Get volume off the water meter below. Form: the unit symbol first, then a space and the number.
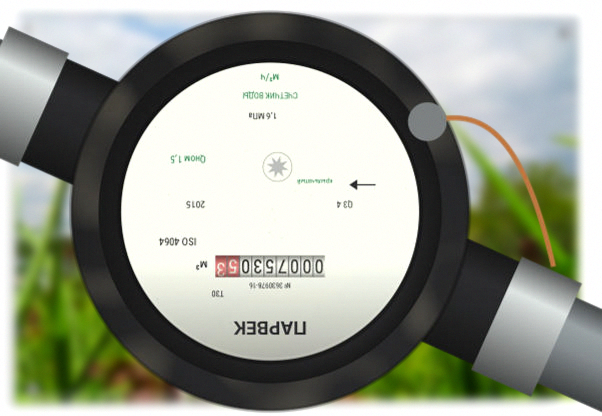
m³ 7530.53
